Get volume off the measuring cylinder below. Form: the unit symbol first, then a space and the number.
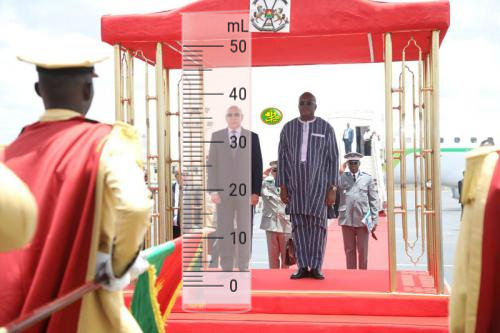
mL 3
